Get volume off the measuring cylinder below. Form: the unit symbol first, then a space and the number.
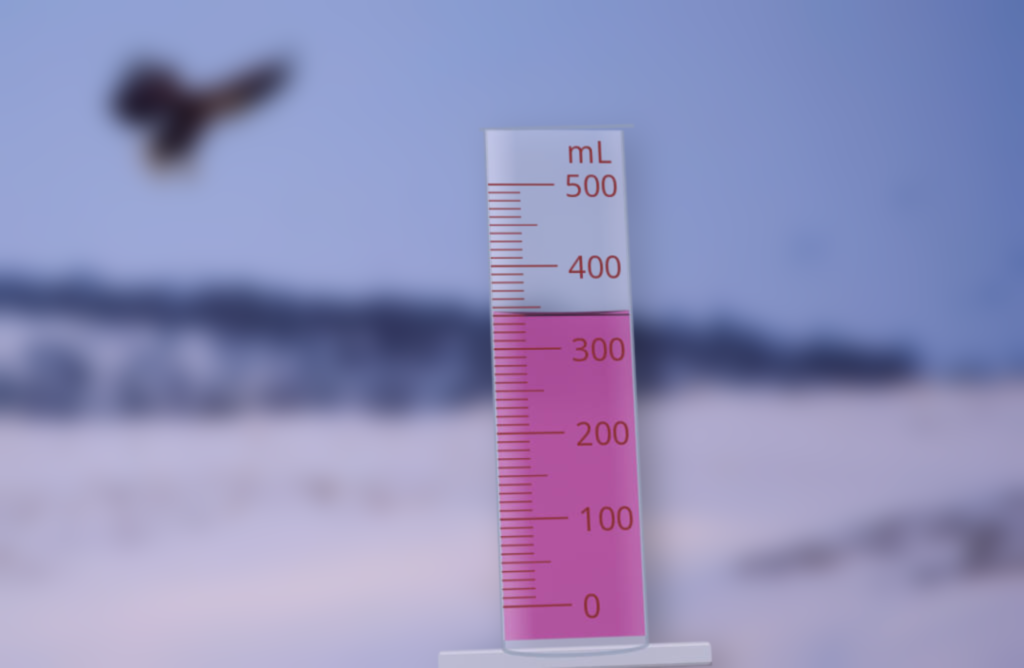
mL 340
